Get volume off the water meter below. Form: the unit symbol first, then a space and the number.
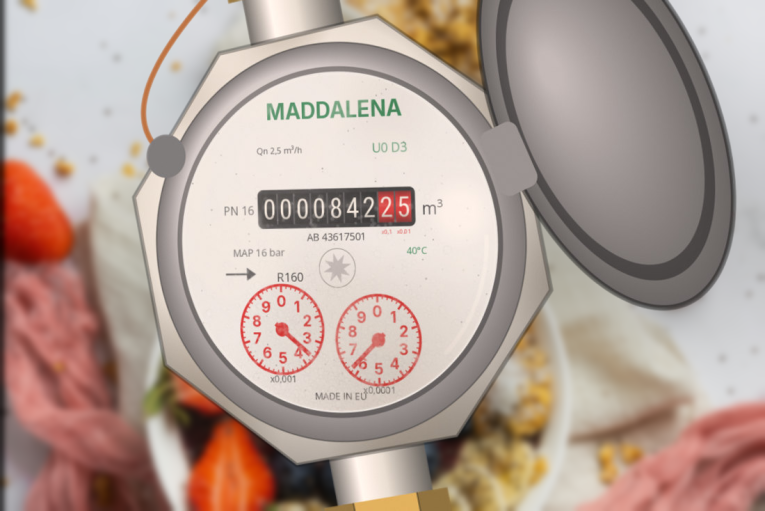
m³ 842.2536
